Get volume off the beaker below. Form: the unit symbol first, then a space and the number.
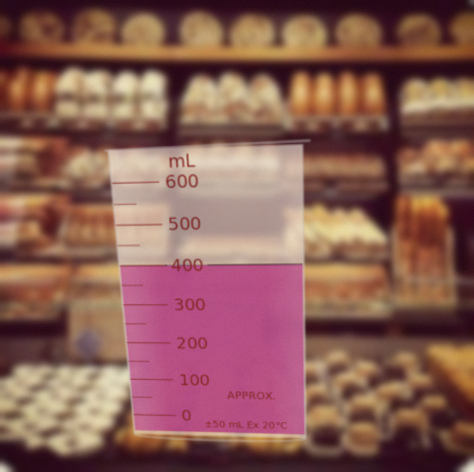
mL 400
